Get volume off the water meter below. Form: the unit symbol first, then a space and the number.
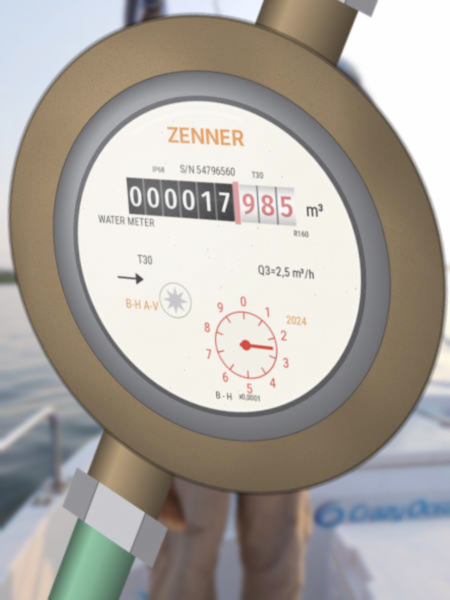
m³ 17.9852
